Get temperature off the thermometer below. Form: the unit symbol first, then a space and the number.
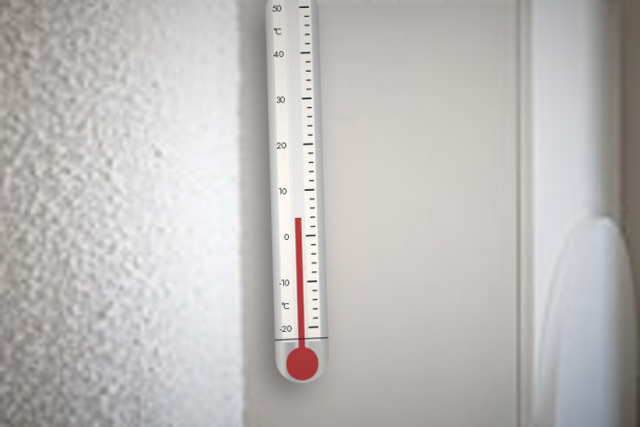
°C 4
